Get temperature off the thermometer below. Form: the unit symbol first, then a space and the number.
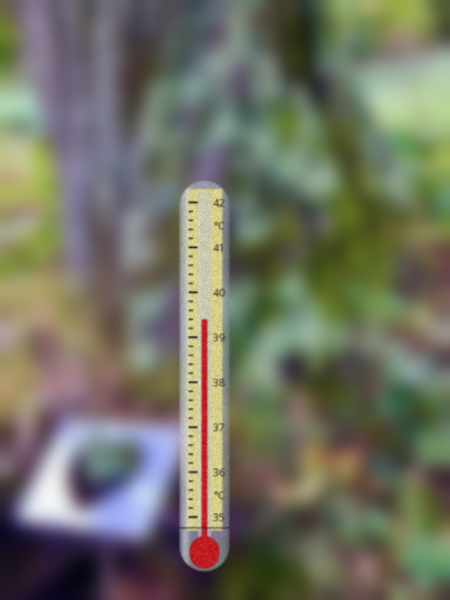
°C 39.4
